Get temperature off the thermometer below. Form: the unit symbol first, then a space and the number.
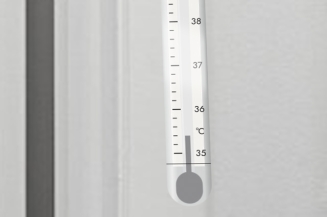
°C 35.4
